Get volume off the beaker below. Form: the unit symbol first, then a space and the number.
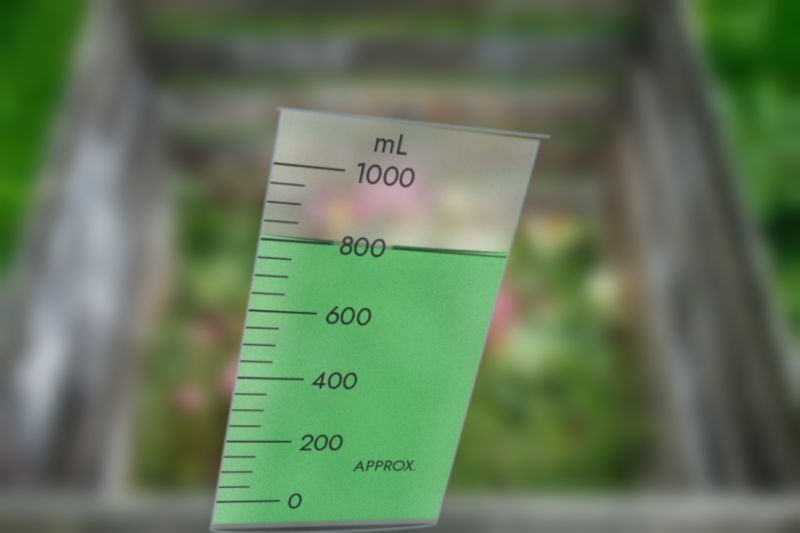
mL 800
